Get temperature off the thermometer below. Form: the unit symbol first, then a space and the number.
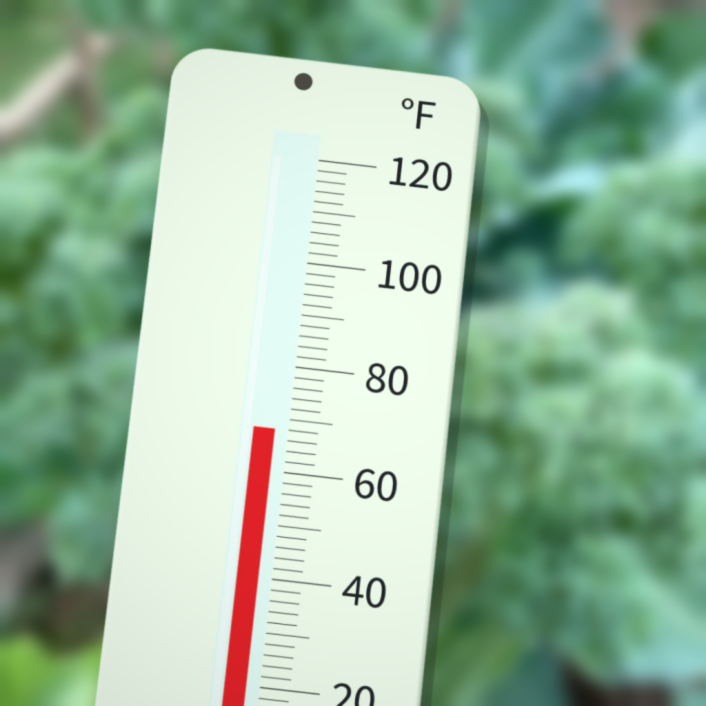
°F 68
